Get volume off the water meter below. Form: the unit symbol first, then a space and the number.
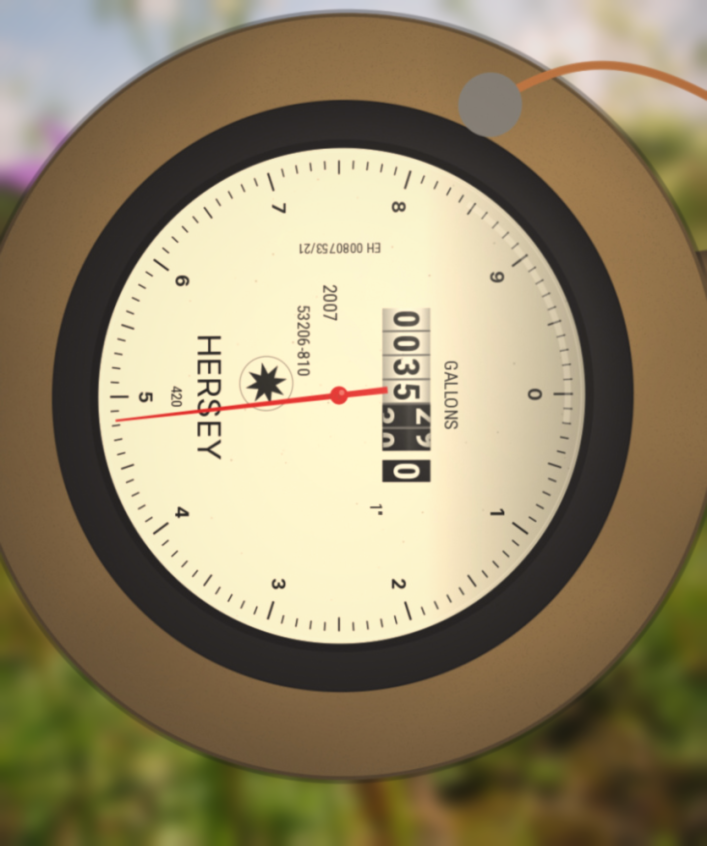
gal 35294.8
